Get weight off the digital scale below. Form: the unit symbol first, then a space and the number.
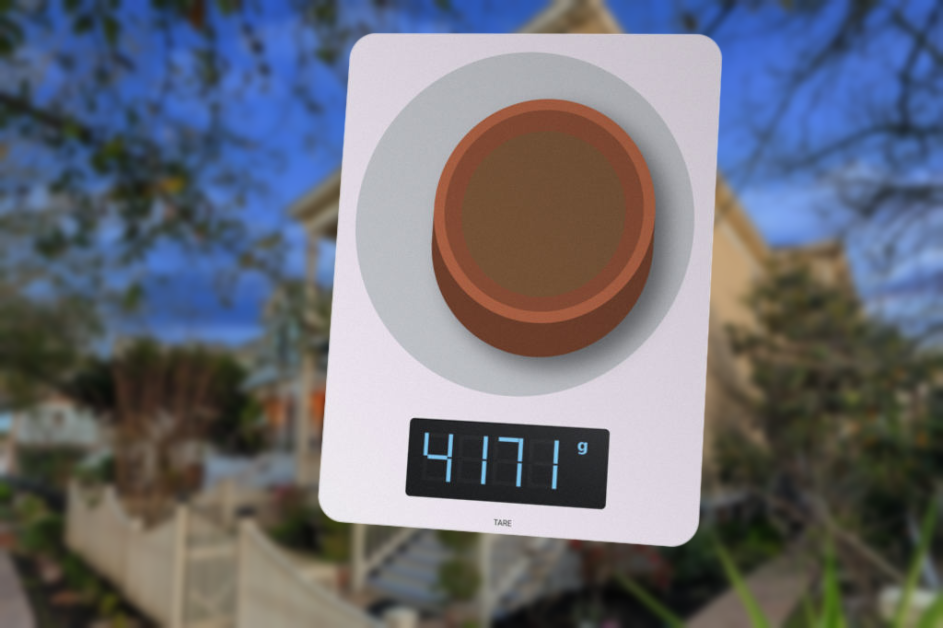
g 4171
